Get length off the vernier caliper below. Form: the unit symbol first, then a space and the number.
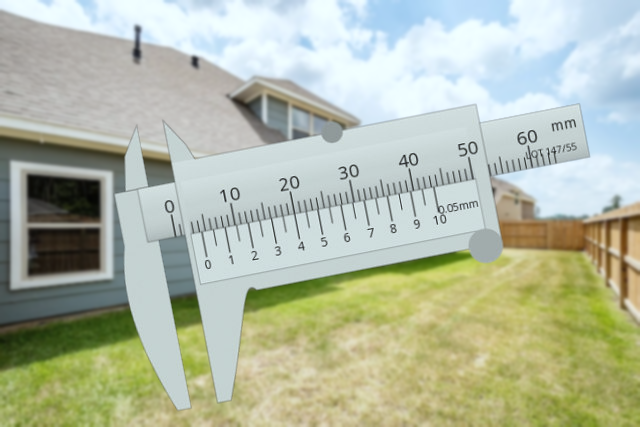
mm 4.4
